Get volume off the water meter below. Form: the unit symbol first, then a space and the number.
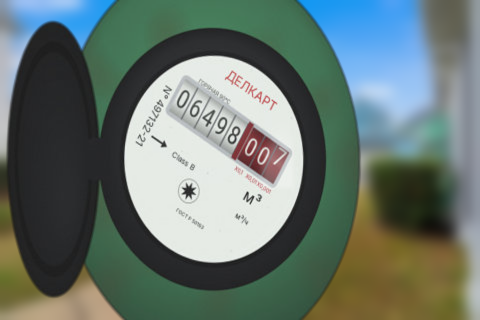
m³ 6498.007
